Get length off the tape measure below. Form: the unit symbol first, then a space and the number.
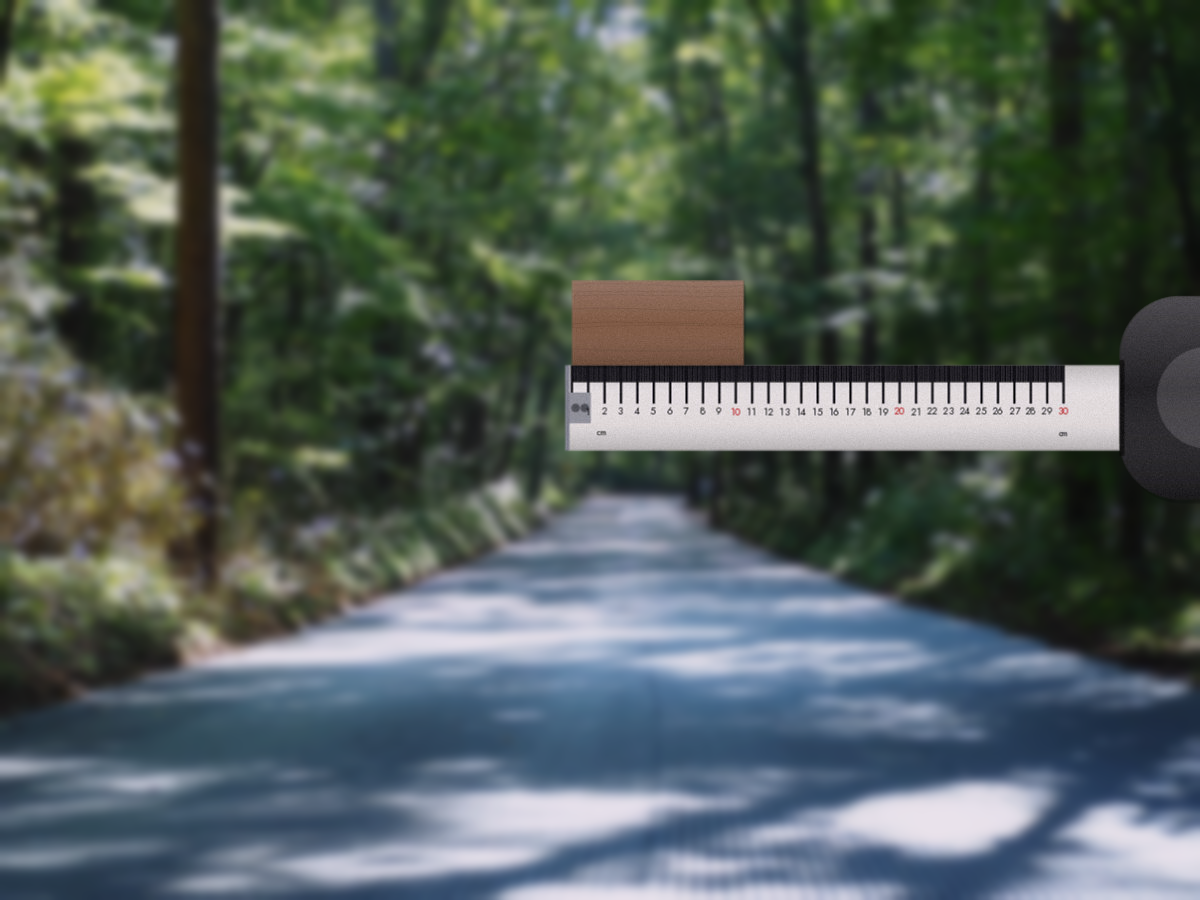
cm 10.5
